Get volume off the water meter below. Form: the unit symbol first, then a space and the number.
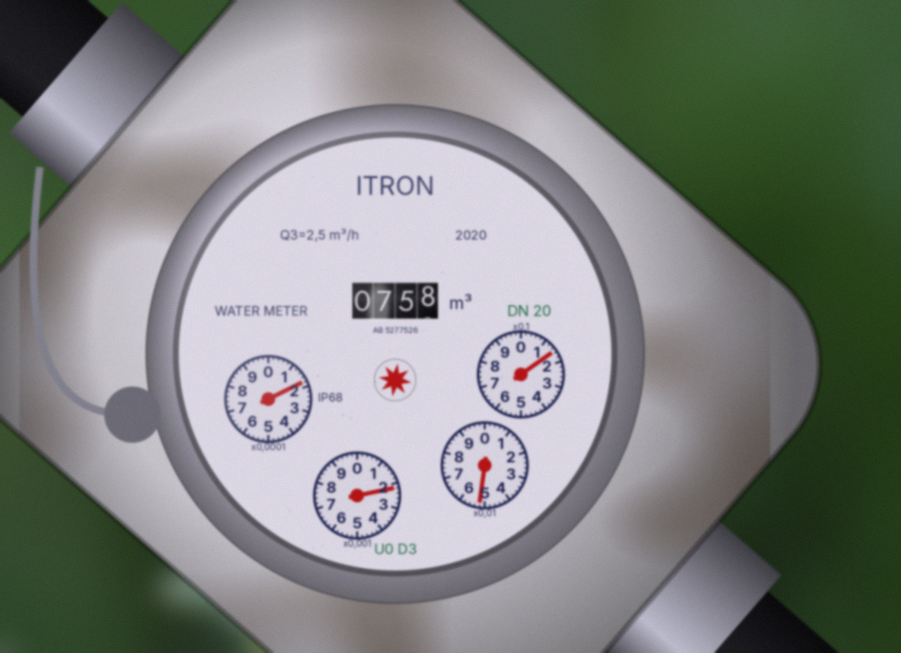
m³ 758.1521
